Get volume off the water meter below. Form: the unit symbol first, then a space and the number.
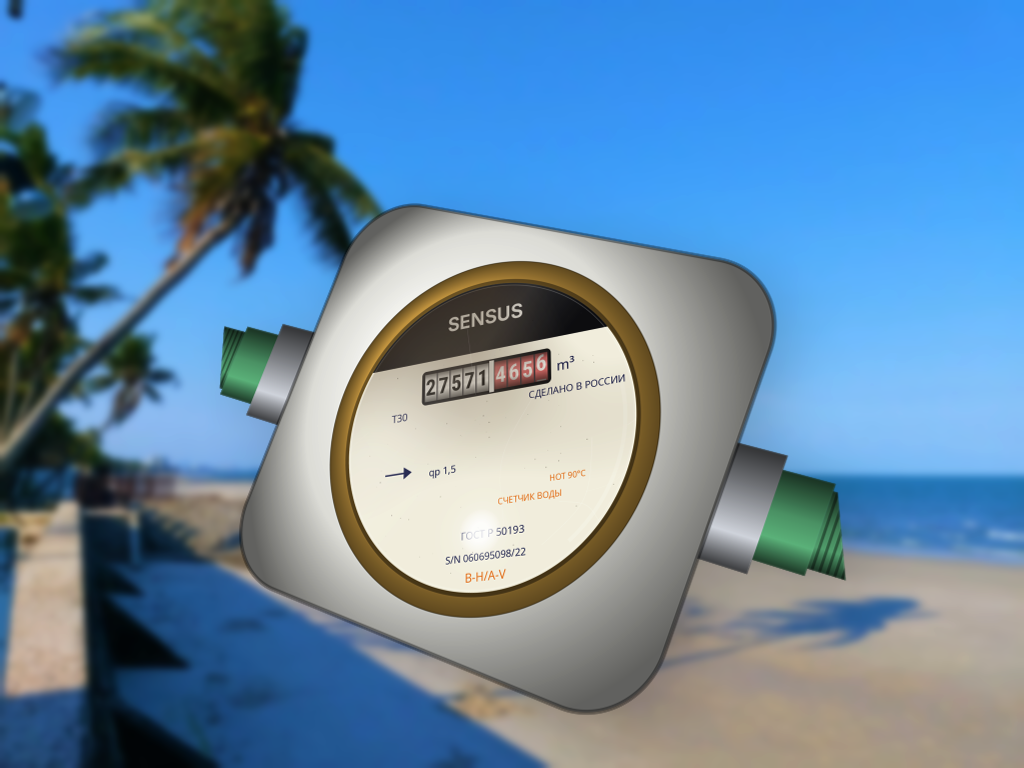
m³ 27571.4656
